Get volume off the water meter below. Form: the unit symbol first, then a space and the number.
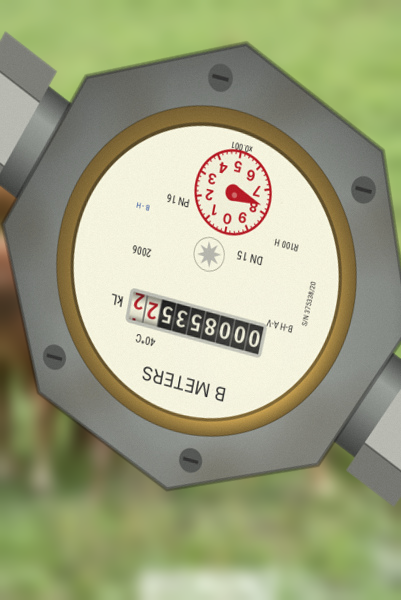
kL 8535.217
